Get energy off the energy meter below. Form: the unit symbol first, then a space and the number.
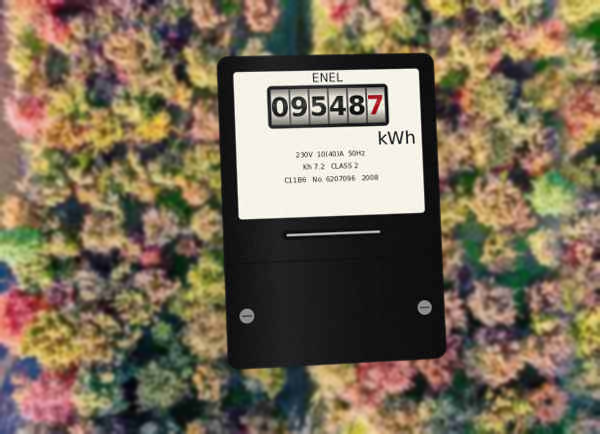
kWh 9548.7
